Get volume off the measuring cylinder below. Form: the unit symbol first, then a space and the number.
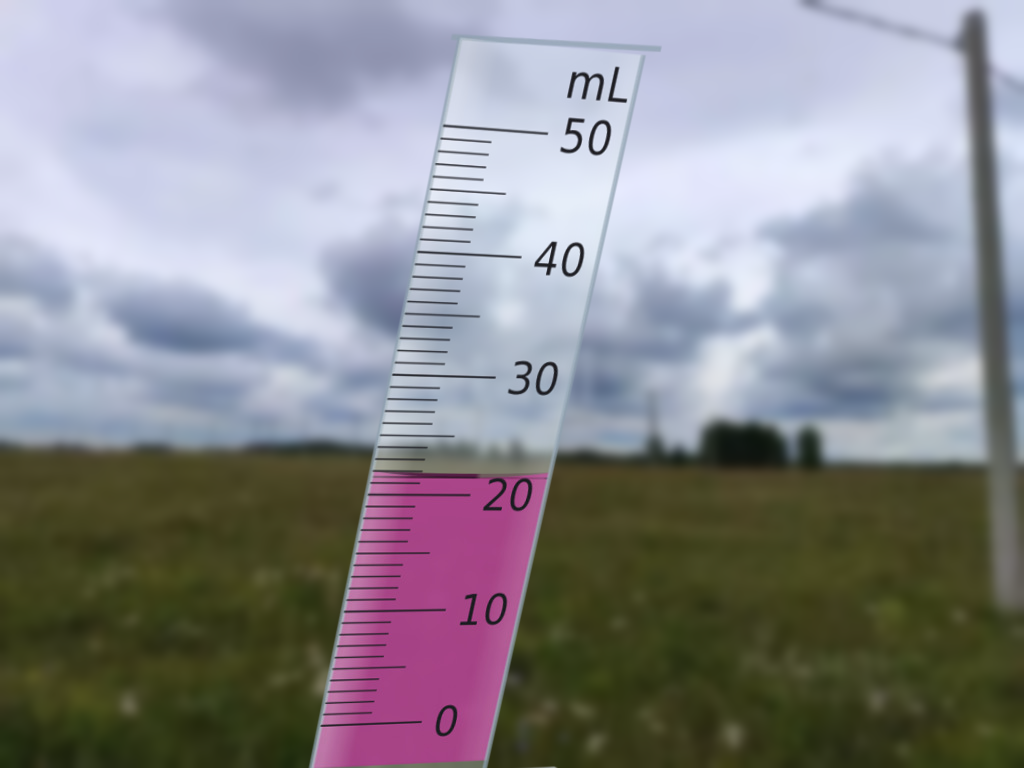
mL 21.5
